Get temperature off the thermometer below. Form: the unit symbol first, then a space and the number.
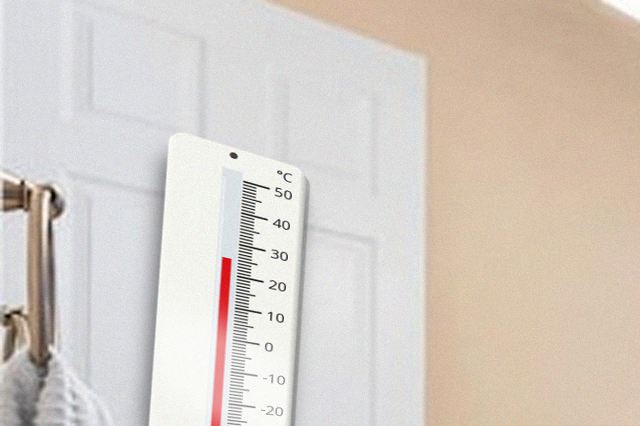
°C 25
